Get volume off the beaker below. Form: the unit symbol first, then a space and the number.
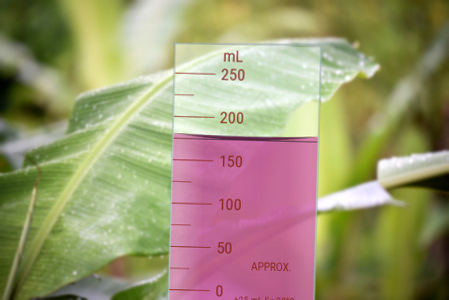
mL 175
